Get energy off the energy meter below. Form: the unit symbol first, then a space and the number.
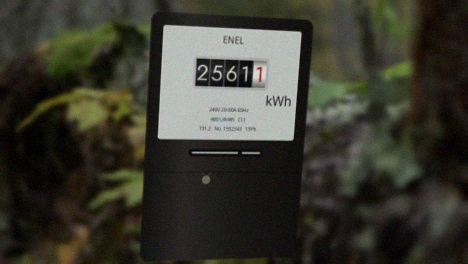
kWh 2561.1
